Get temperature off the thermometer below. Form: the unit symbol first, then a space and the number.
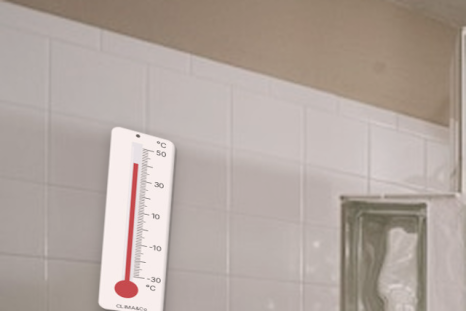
°C 40
